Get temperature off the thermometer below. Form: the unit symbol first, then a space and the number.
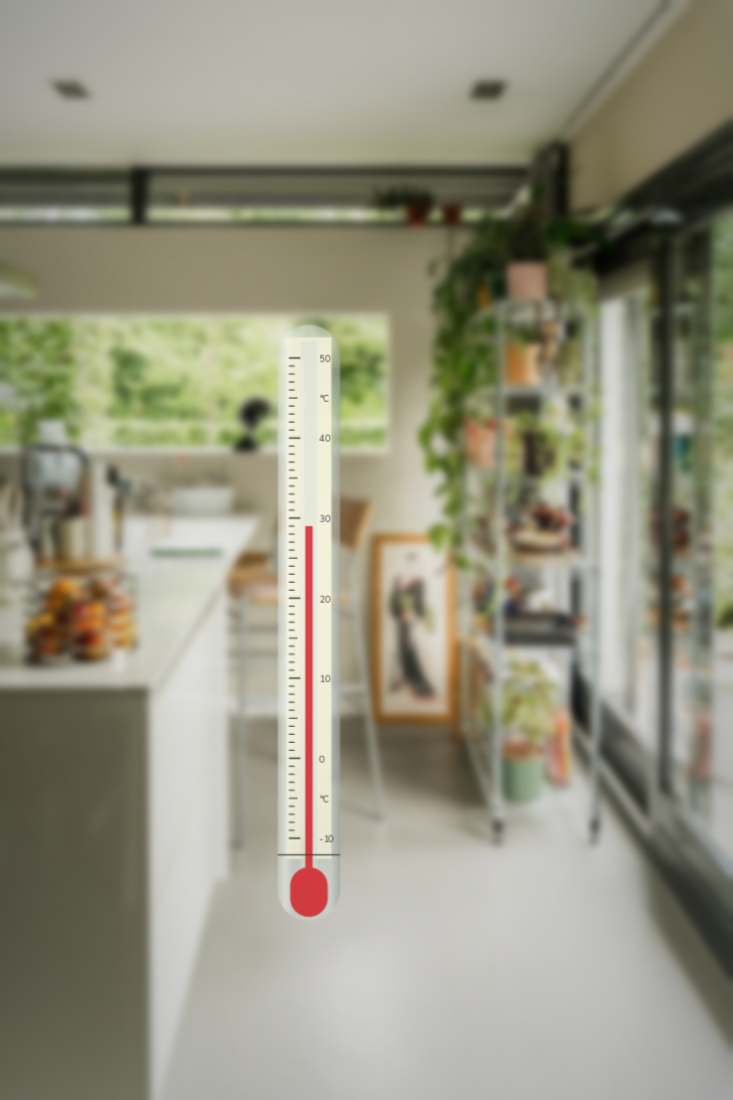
°C 29
